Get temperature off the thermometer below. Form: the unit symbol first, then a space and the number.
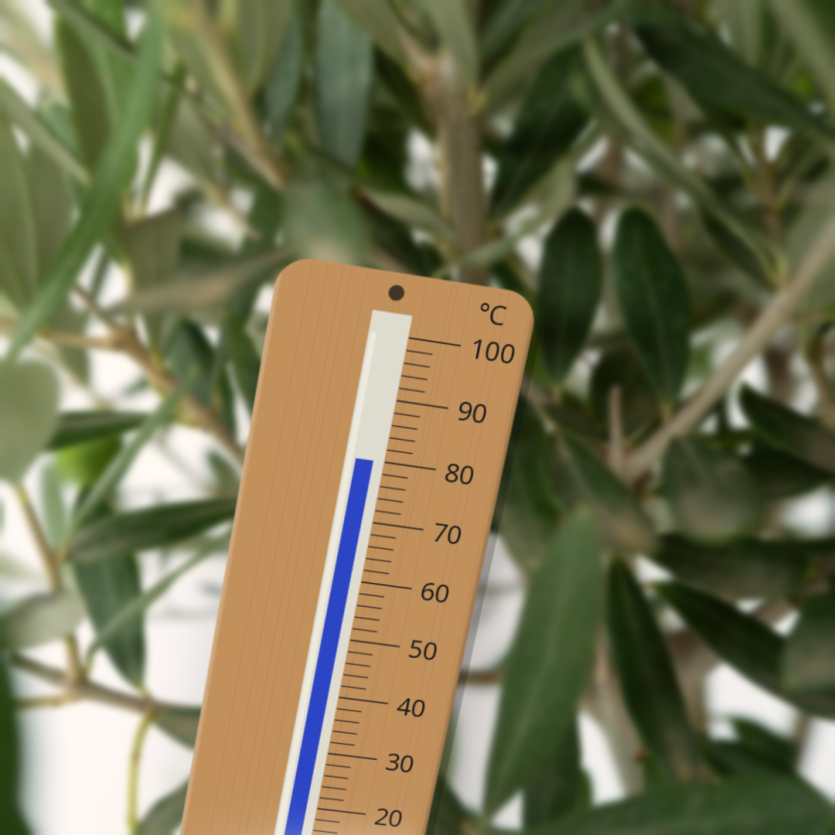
°C 80
